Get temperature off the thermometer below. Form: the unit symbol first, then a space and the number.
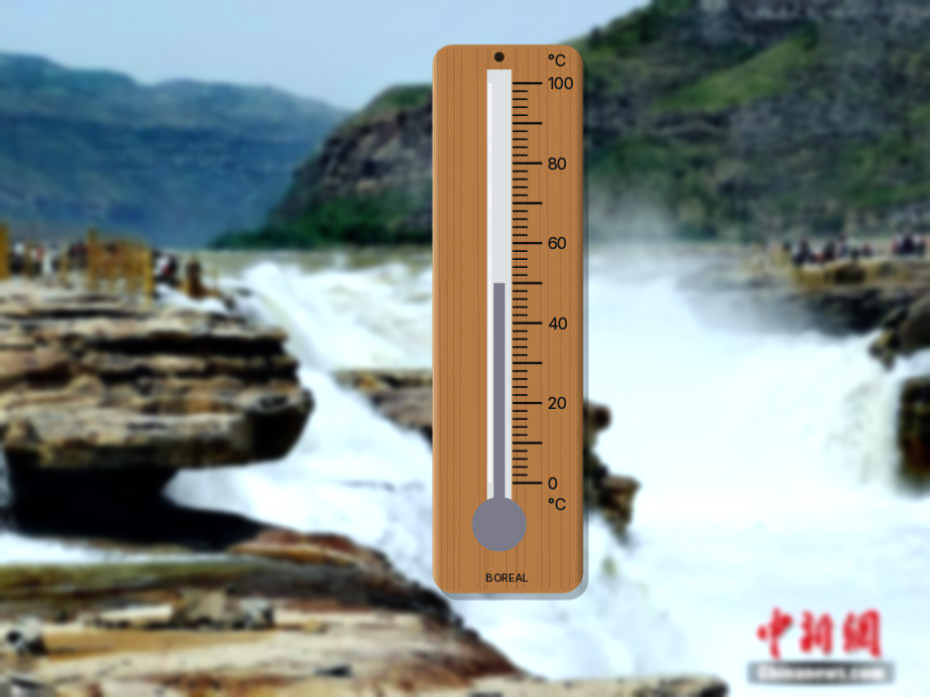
°C 50
